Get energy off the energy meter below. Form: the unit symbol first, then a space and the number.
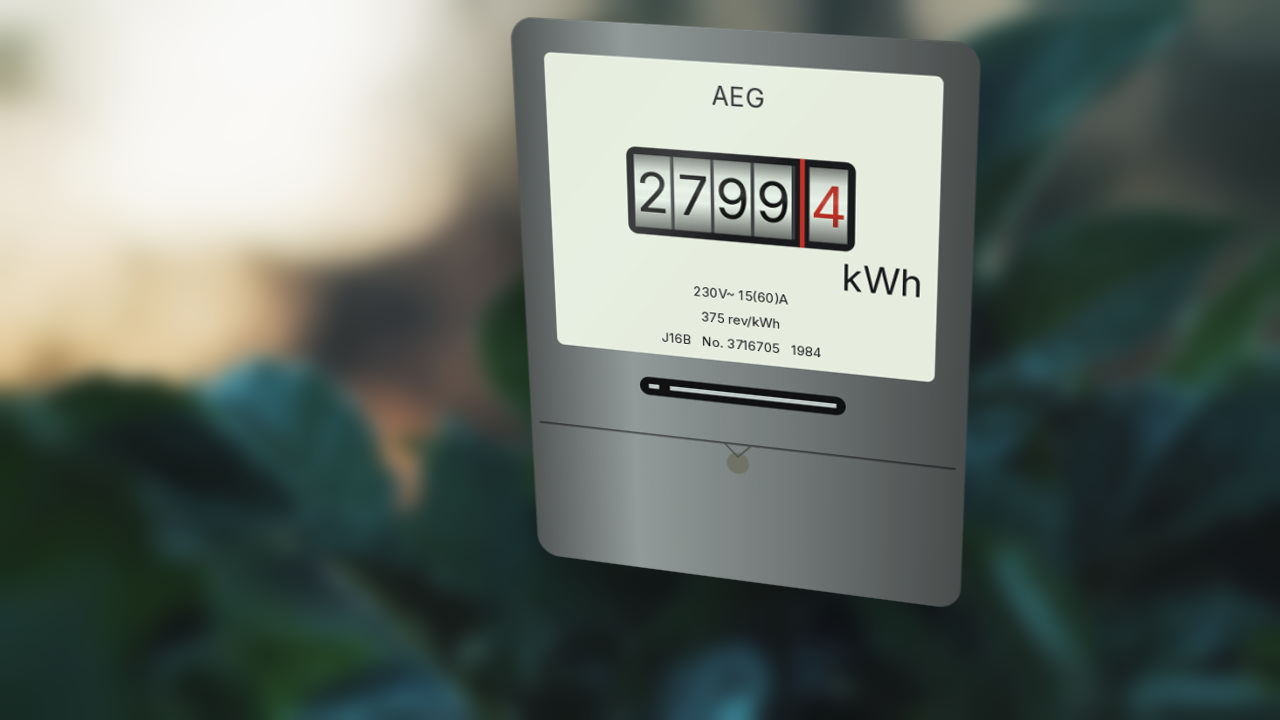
kWh 2799.4
